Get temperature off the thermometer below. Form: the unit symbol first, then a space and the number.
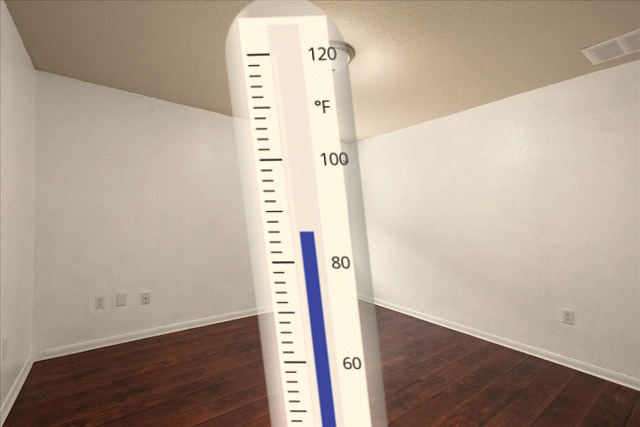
°F 86
